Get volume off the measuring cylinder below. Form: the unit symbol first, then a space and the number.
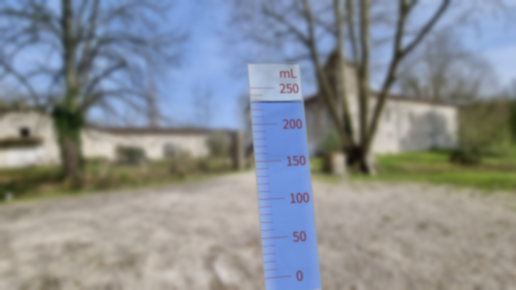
mL 230
